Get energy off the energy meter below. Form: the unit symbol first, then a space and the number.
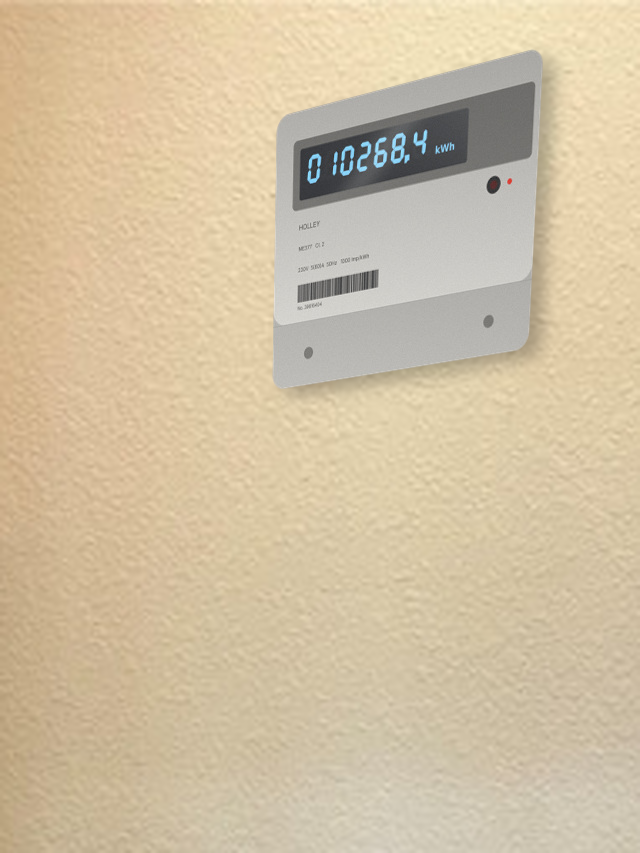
kWh 10268.4
